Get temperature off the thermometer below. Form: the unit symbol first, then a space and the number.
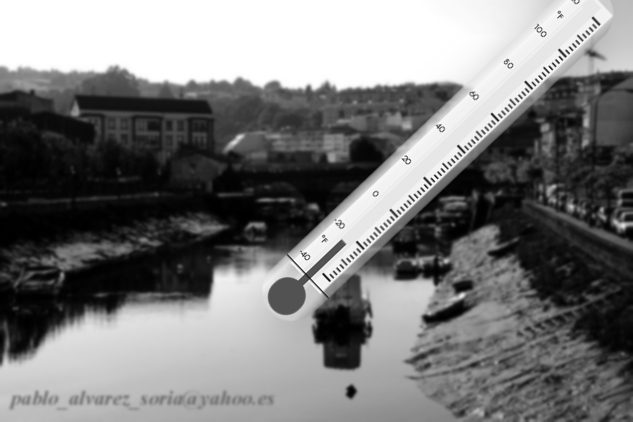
°F -24
